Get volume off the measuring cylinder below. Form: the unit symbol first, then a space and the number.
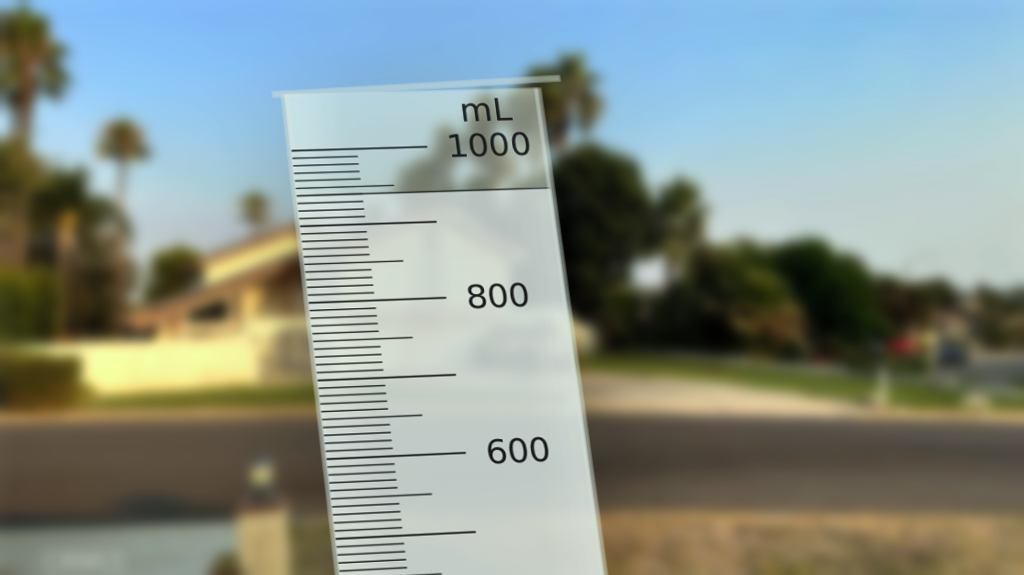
mL 940
